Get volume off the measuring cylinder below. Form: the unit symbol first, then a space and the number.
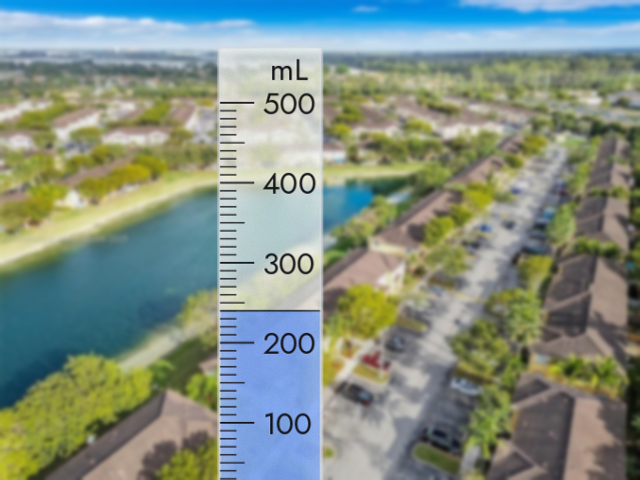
mL 240
